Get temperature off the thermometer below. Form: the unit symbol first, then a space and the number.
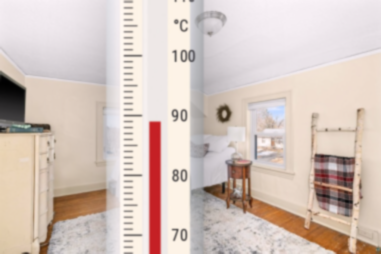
°C 89
